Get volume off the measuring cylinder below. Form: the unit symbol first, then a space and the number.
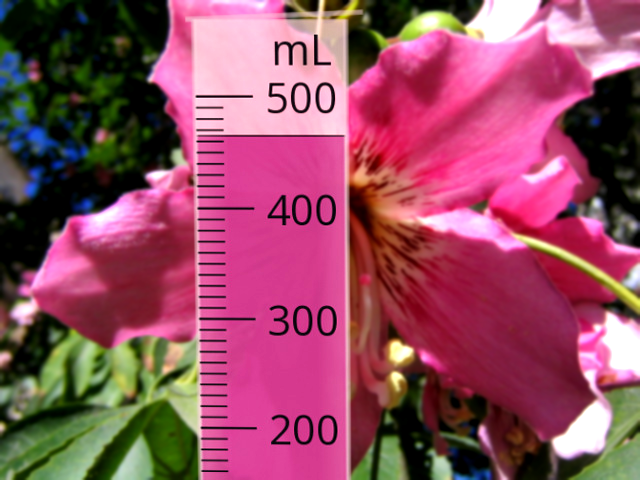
mL 465
